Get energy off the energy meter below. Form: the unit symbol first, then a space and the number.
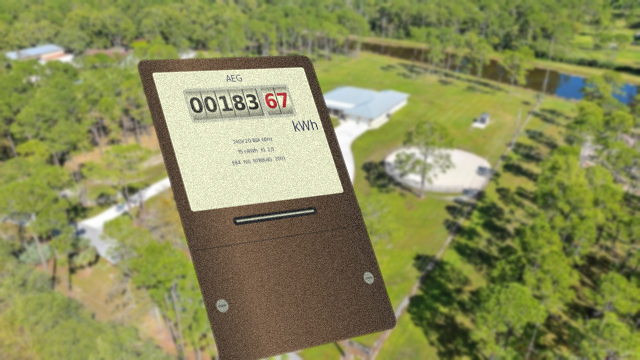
kWh 183.67
